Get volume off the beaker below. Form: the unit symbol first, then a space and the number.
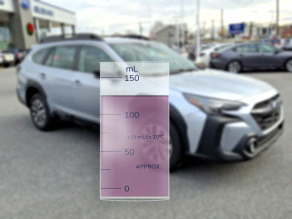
mL 125
